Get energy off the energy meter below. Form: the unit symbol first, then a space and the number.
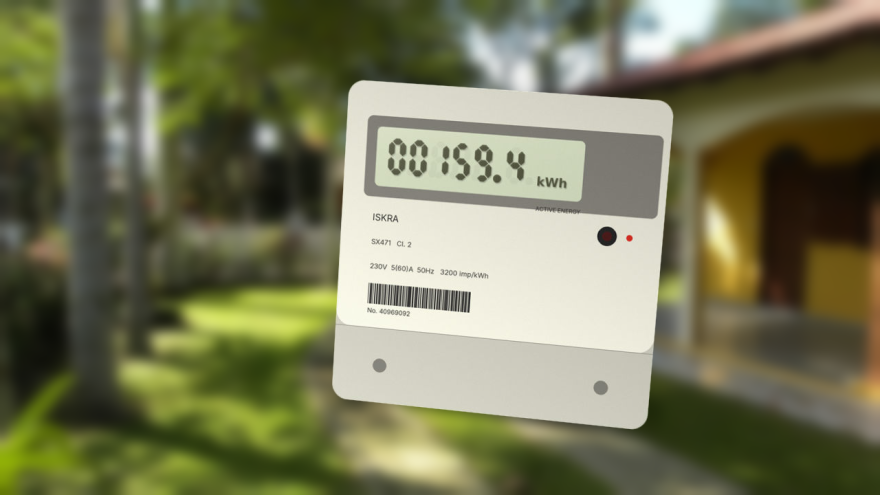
kWh 159.4
